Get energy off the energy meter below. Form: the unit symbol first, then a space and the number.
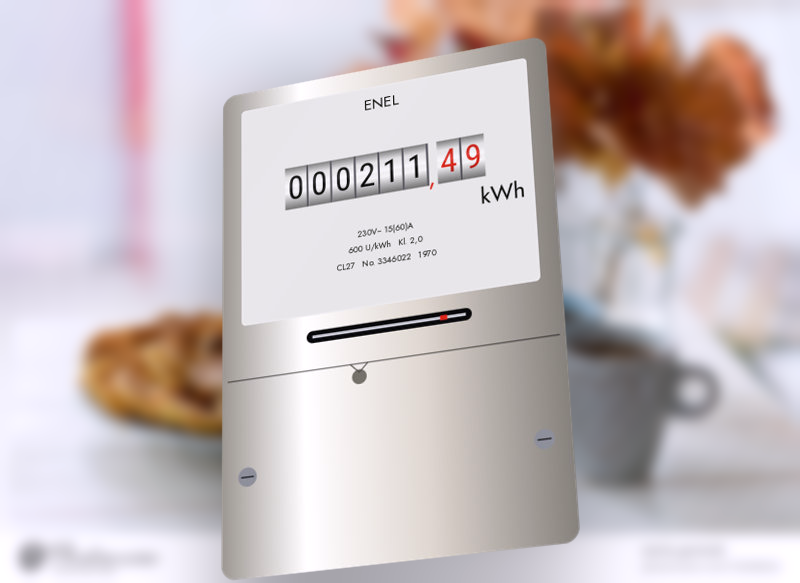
kWh 211.49
